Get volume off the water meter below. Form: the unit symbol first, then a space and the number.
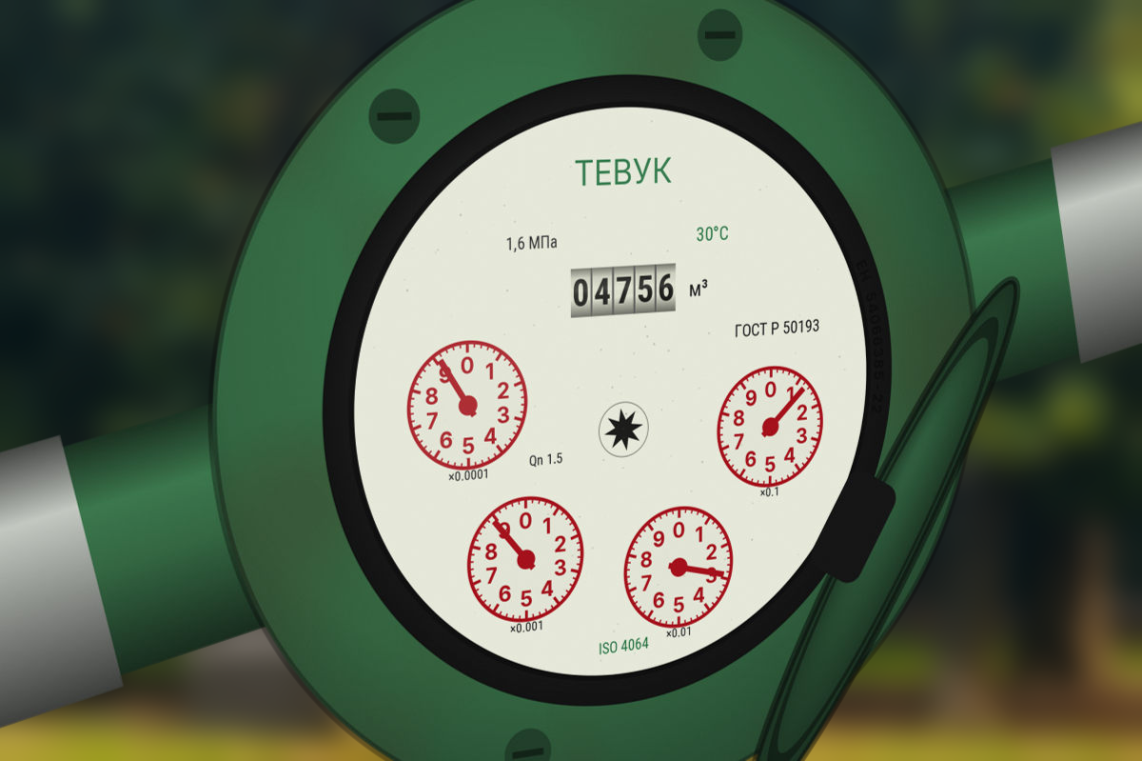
m³ 4756.1289
